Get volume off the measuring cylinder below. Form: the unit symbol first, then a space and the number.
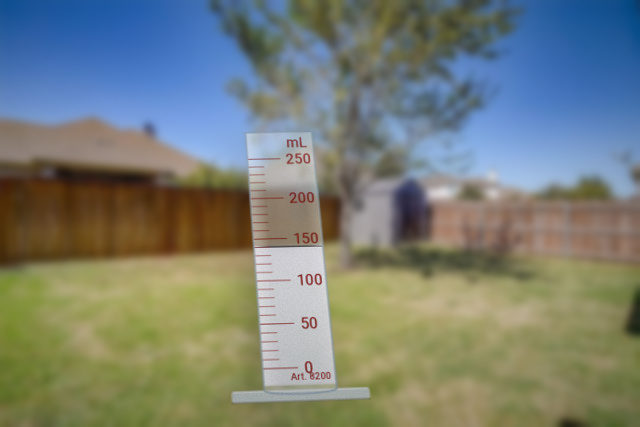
mL 140
